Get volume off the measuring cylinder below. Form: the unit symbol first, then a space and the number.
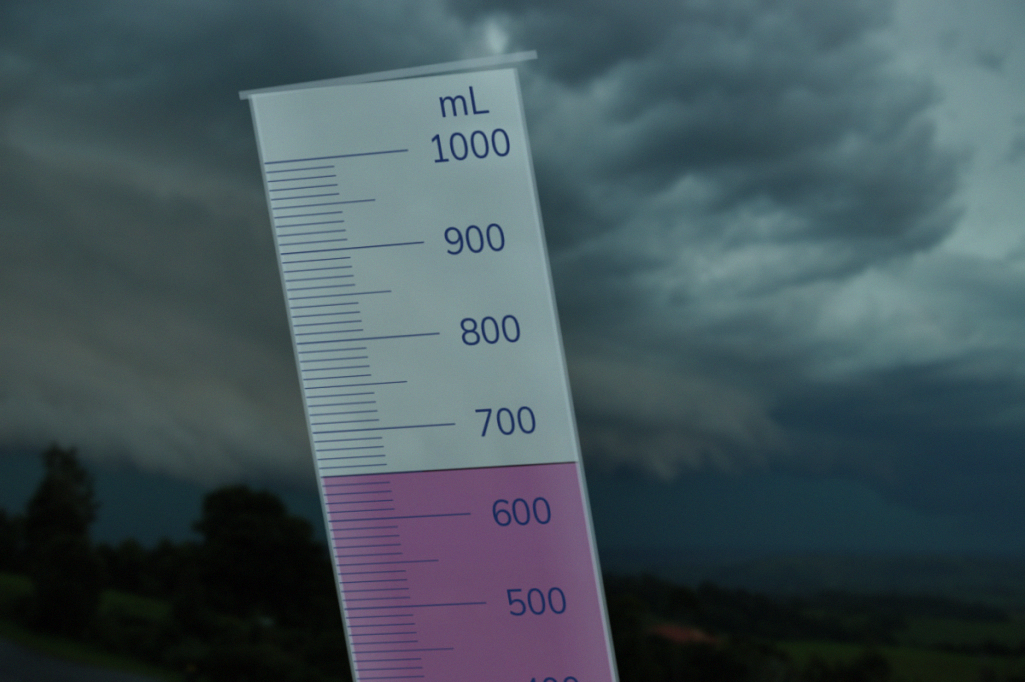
mL 650
